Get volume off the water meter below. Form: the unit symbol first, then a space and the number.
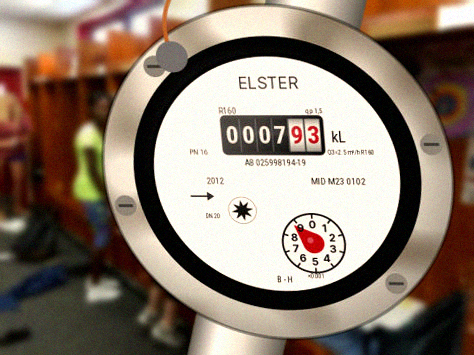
kL 7.938
